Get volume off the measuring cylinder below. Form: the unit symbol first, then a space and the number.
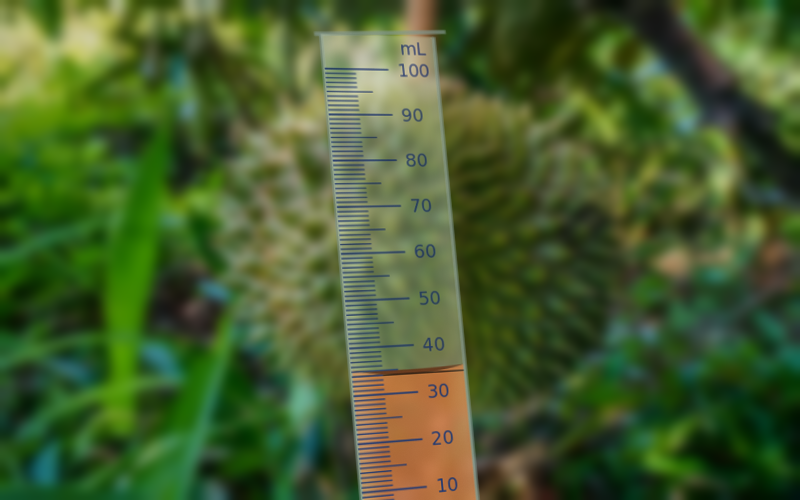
mL 34
